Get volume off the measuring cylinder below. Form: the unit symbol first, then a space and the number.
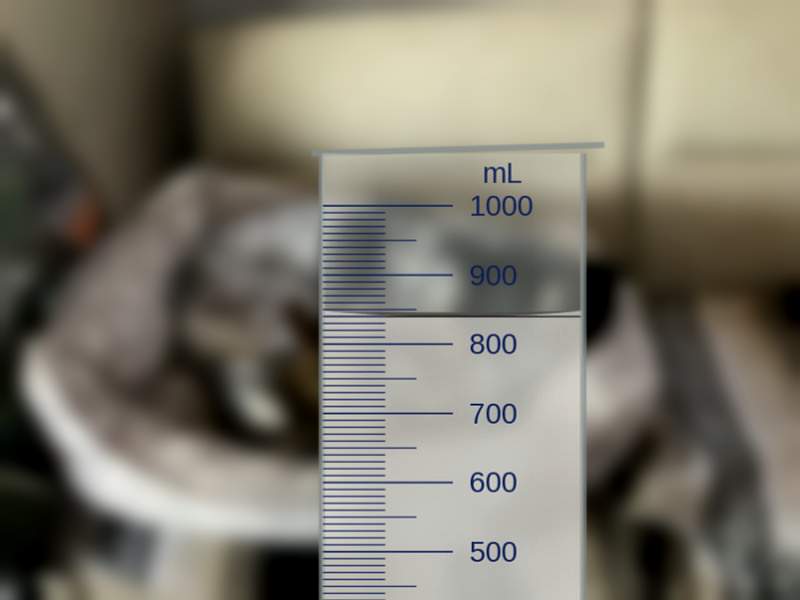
mL 840
